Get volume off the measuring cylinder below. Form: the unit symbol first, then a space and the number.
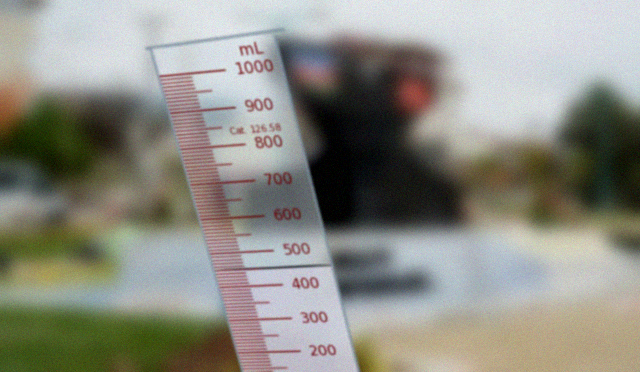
mL 450
